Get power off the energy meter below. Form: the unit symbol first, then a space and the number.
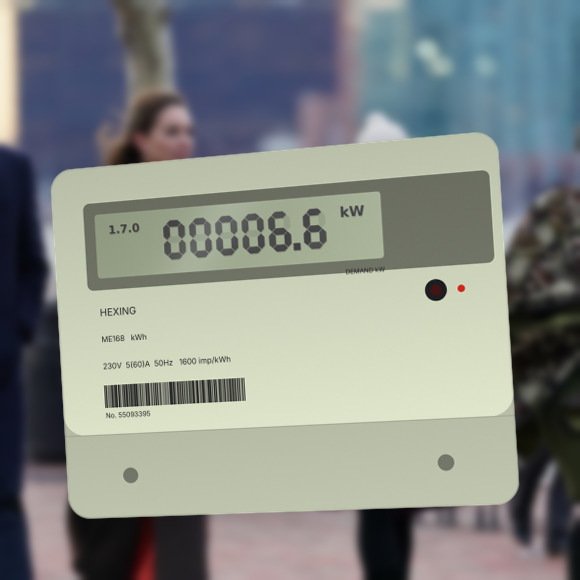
kW 6.6
